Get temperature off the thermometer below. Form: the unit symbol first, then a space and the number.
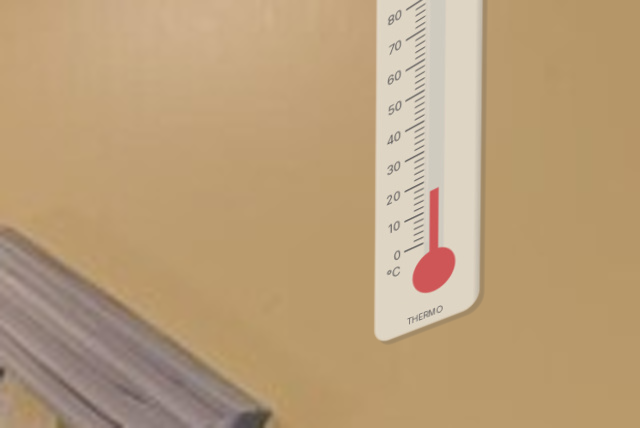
°C 16
